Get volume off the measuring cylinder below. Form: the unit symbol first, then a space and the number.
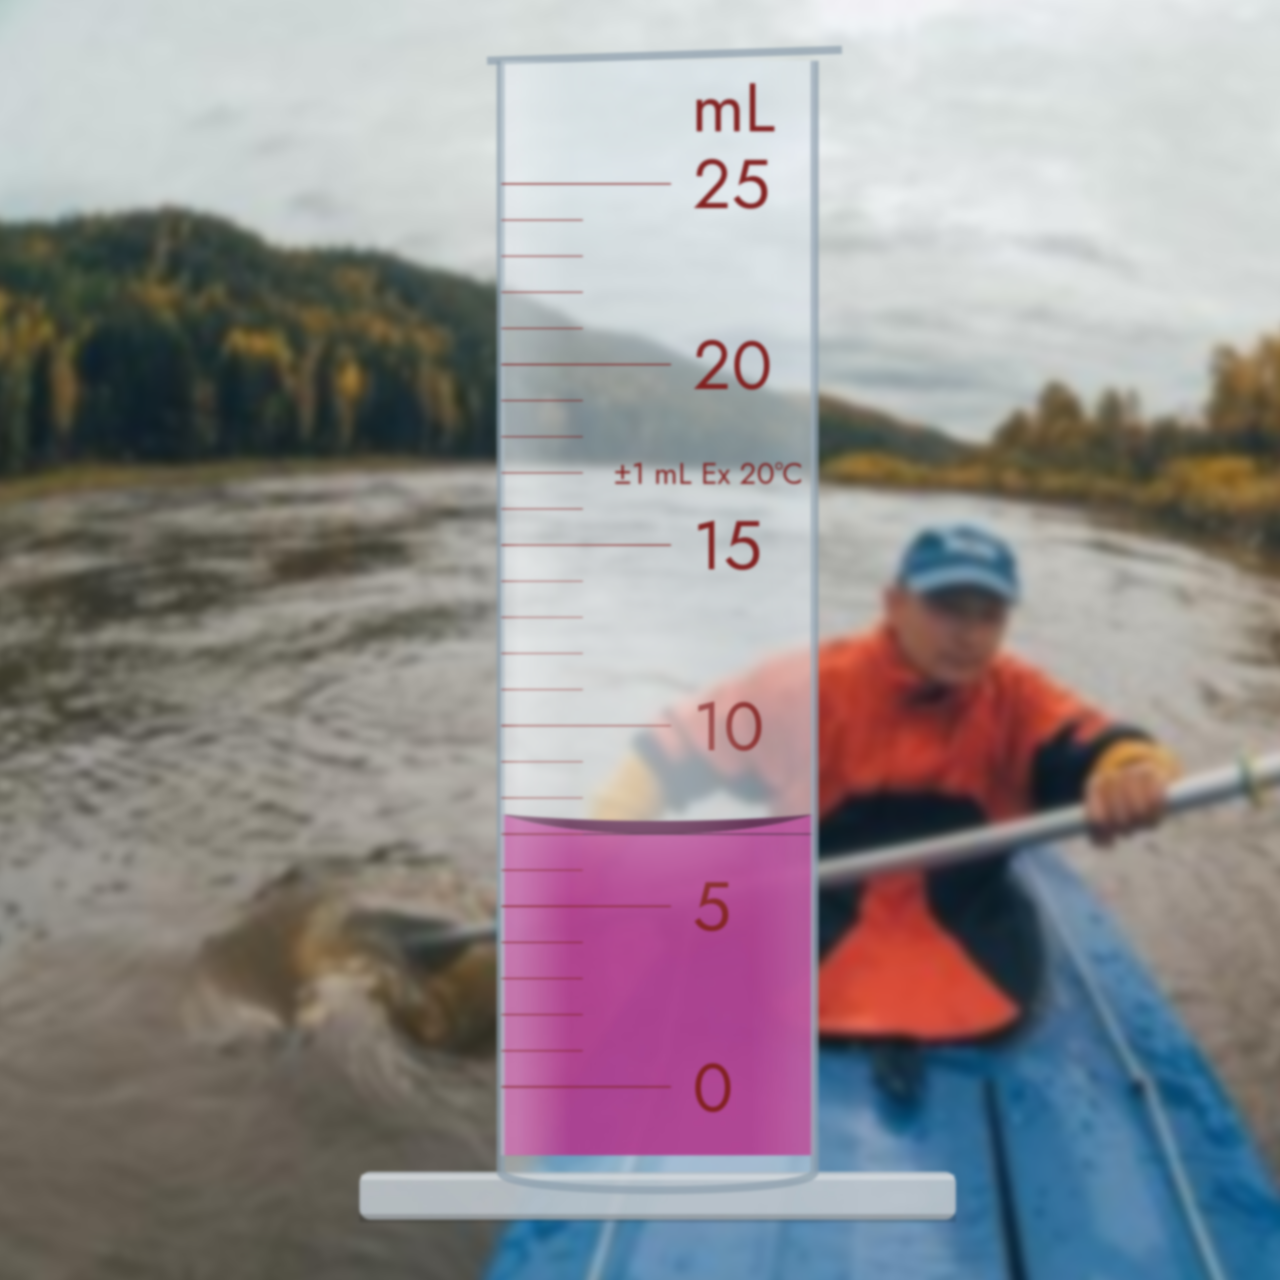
mL 7
